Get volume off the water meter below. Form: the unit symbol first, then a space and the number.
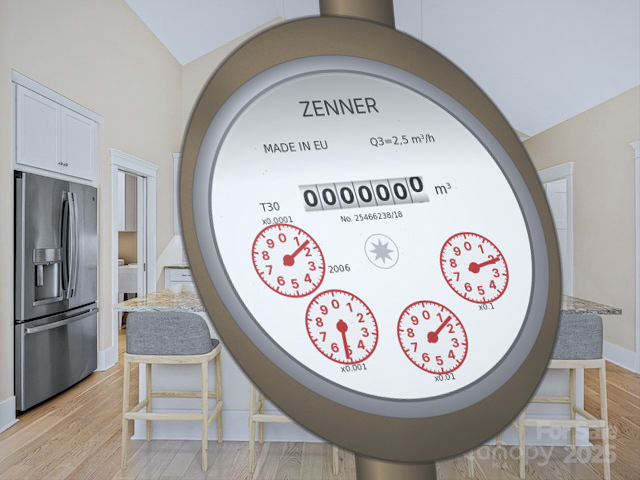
m³ 0.2151
